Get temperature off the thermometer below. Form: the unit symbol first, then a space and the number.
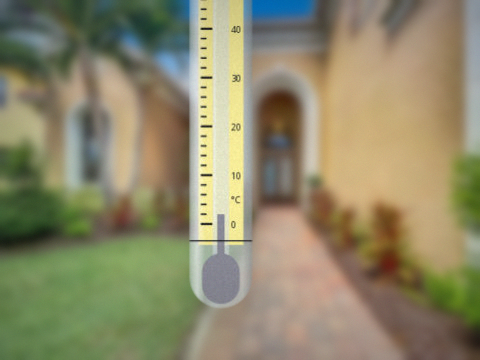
°C 2
